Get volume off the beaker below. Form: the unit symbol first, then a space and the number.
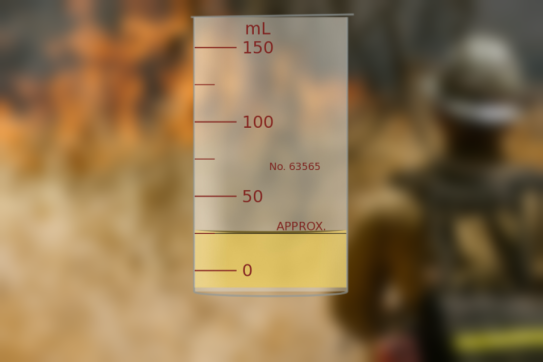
mL 25
